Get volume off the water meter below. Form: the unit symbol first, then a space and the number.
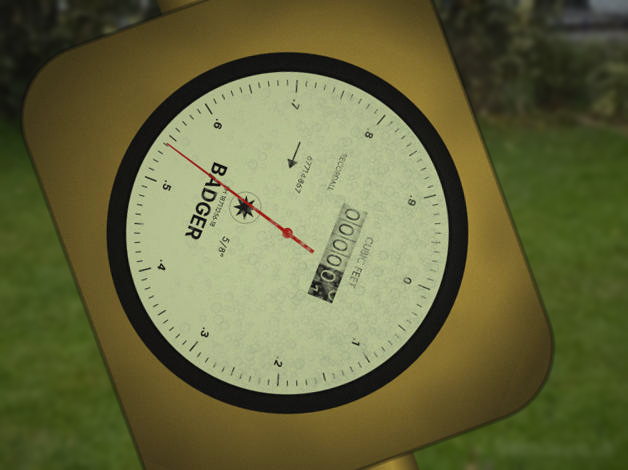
ft³ 0.54
